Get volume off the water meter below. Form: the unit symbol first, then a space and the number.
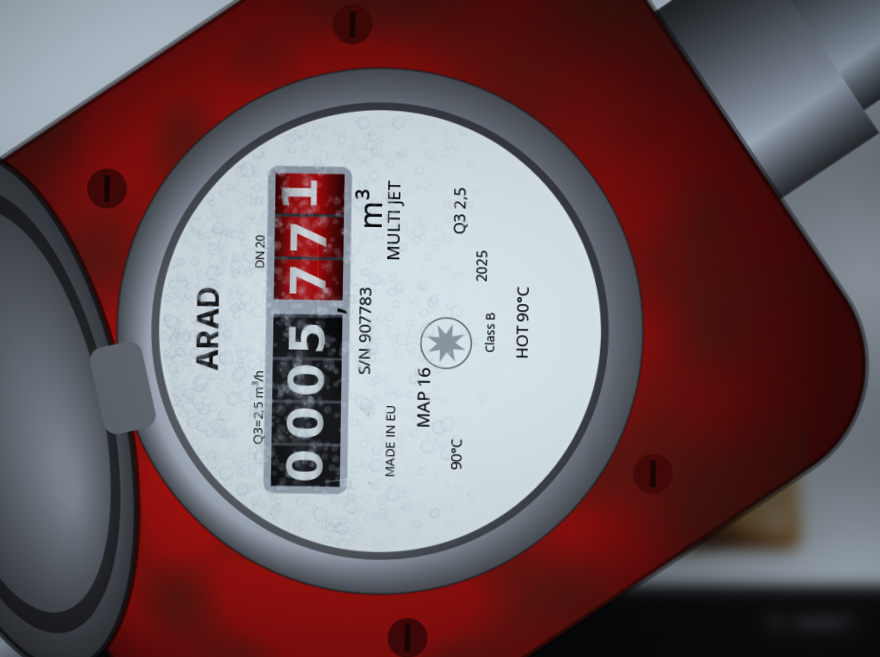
m³ 5.771
